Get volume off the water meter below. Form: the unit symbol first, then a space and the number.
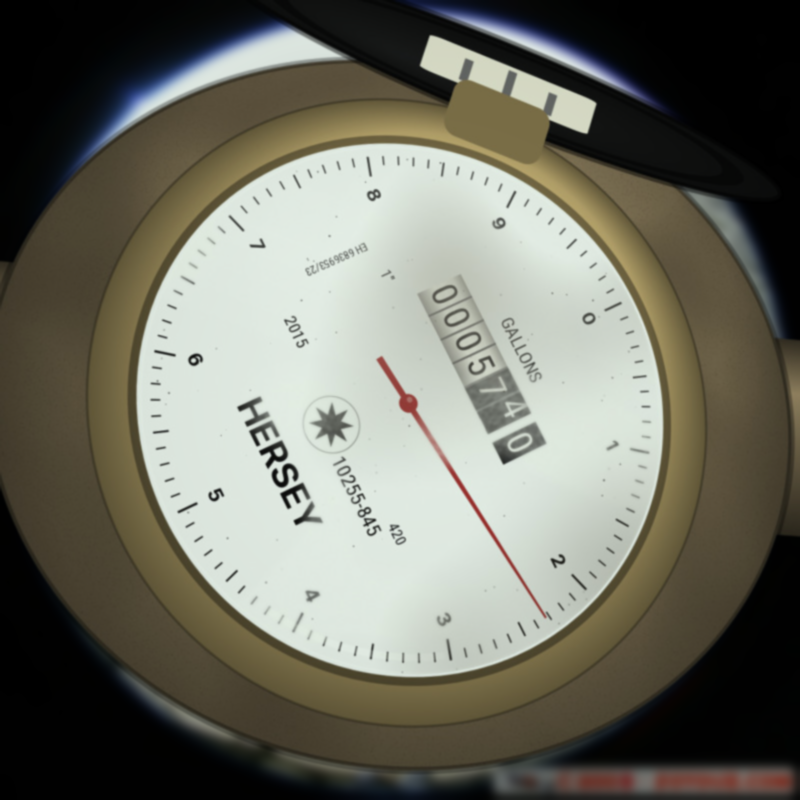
gal 5742.3
